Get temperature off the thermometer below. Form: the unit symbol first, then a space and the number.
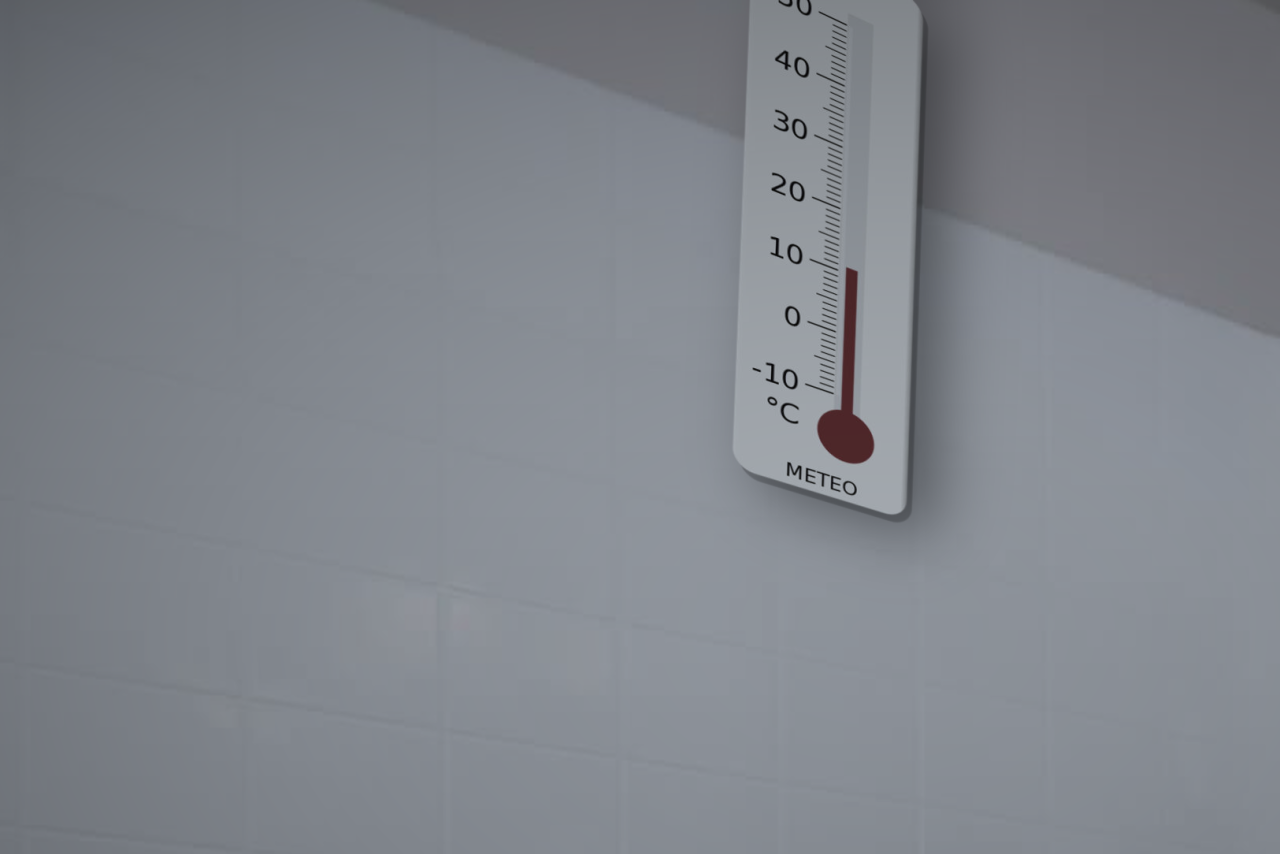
°C 11
